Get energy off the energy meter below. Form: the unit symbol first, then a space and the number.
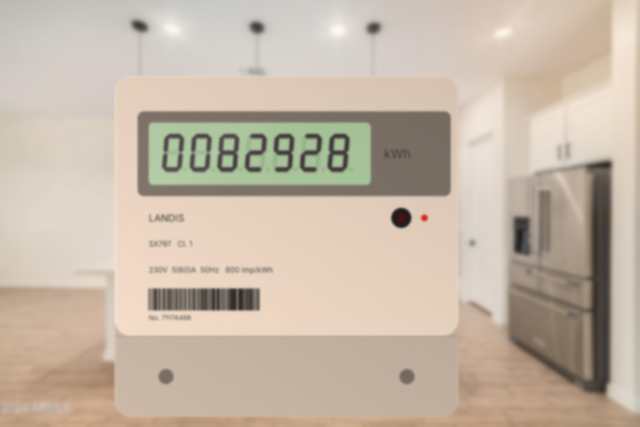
kWh 82928
